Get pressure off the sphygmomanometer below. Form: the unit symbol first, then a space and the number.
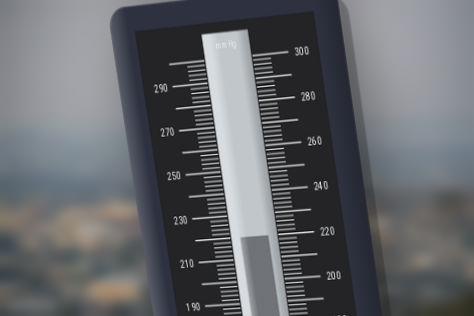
mmHg 220
